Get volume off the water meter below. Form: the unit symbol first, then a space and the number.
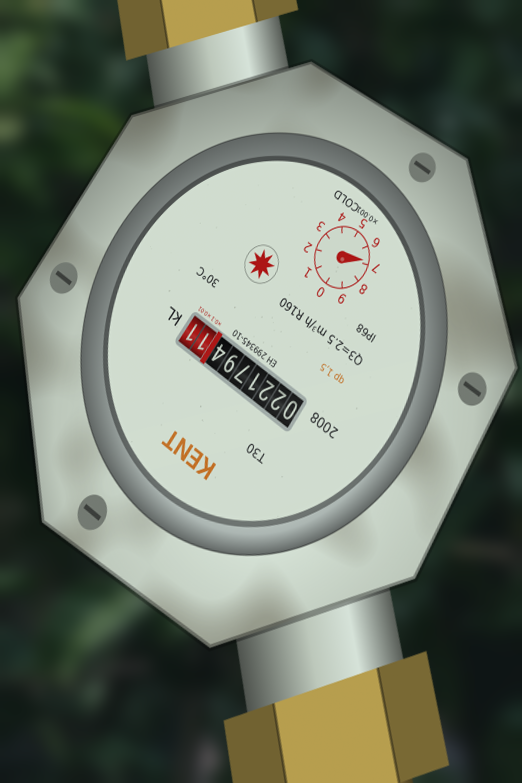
kL 221794.116
